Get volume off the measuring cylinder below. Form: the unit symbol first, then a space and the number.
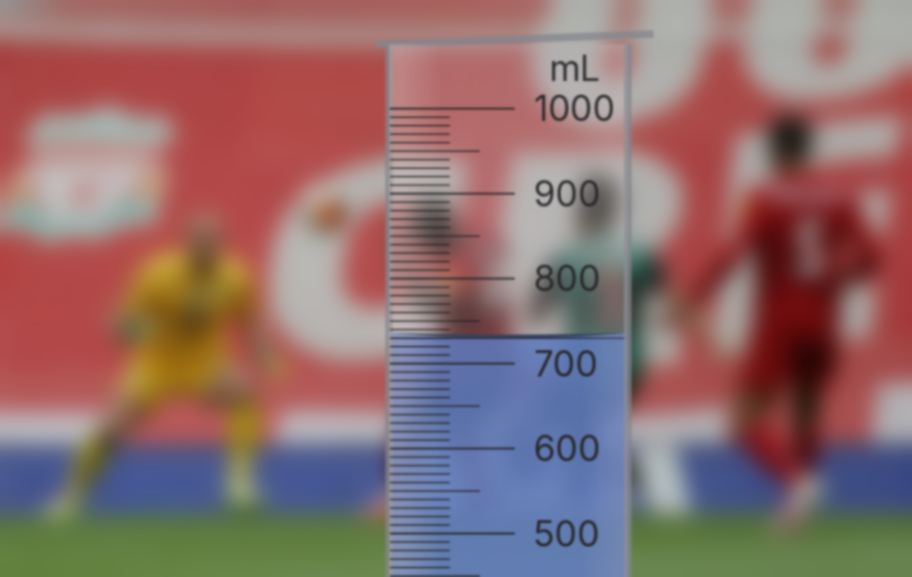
mL 730
